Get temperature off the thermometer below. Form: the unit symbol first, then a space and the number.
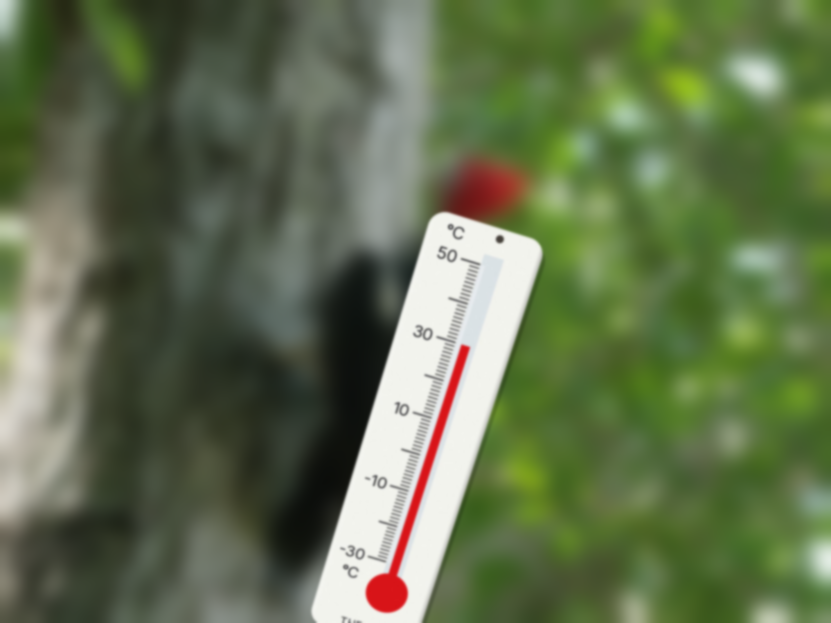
°C 30
